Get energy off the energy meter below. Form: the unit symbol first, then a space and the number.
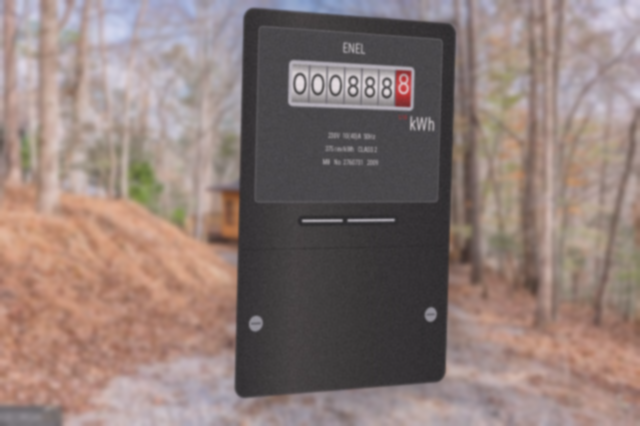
kWh 888.8
